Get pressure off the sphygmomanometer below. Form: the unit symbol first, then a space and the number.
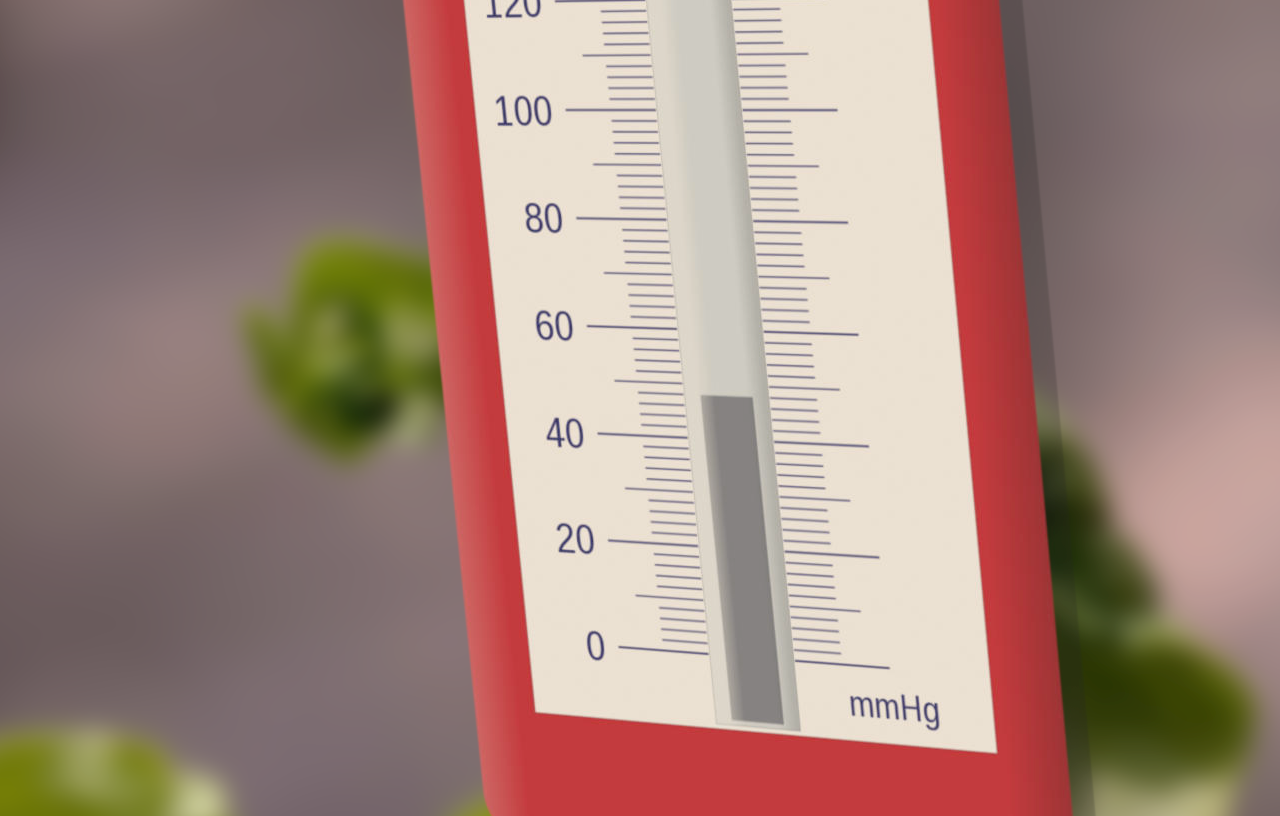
mmHg 48
